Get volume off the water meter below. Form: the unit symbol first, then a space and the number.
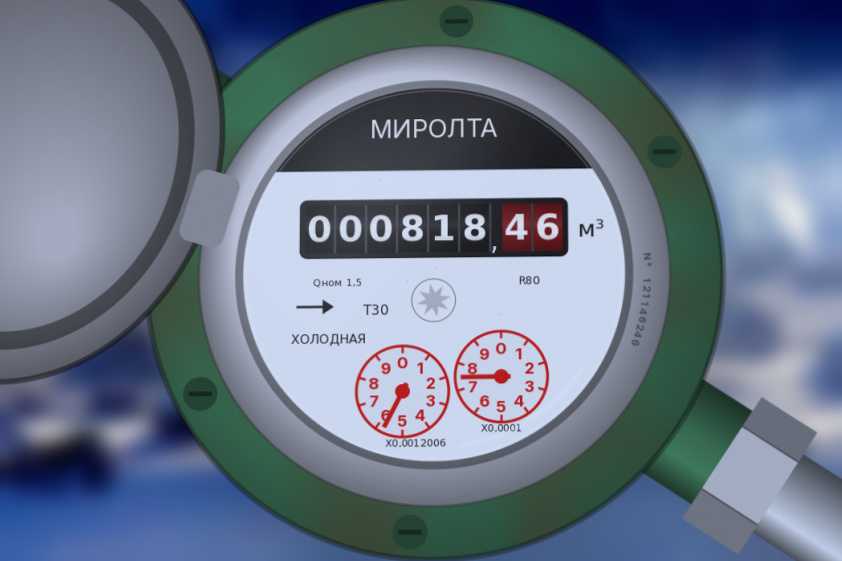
m³ 818.4657
